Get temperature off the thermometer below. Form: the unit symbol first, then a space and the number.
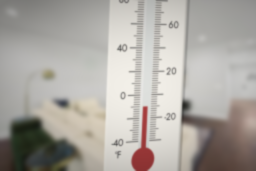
°F -10
